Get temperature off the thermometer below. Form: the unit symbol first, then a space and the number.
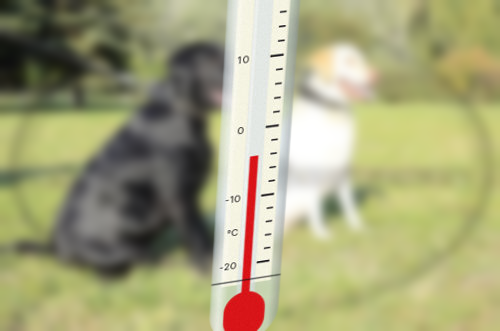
°C -4
